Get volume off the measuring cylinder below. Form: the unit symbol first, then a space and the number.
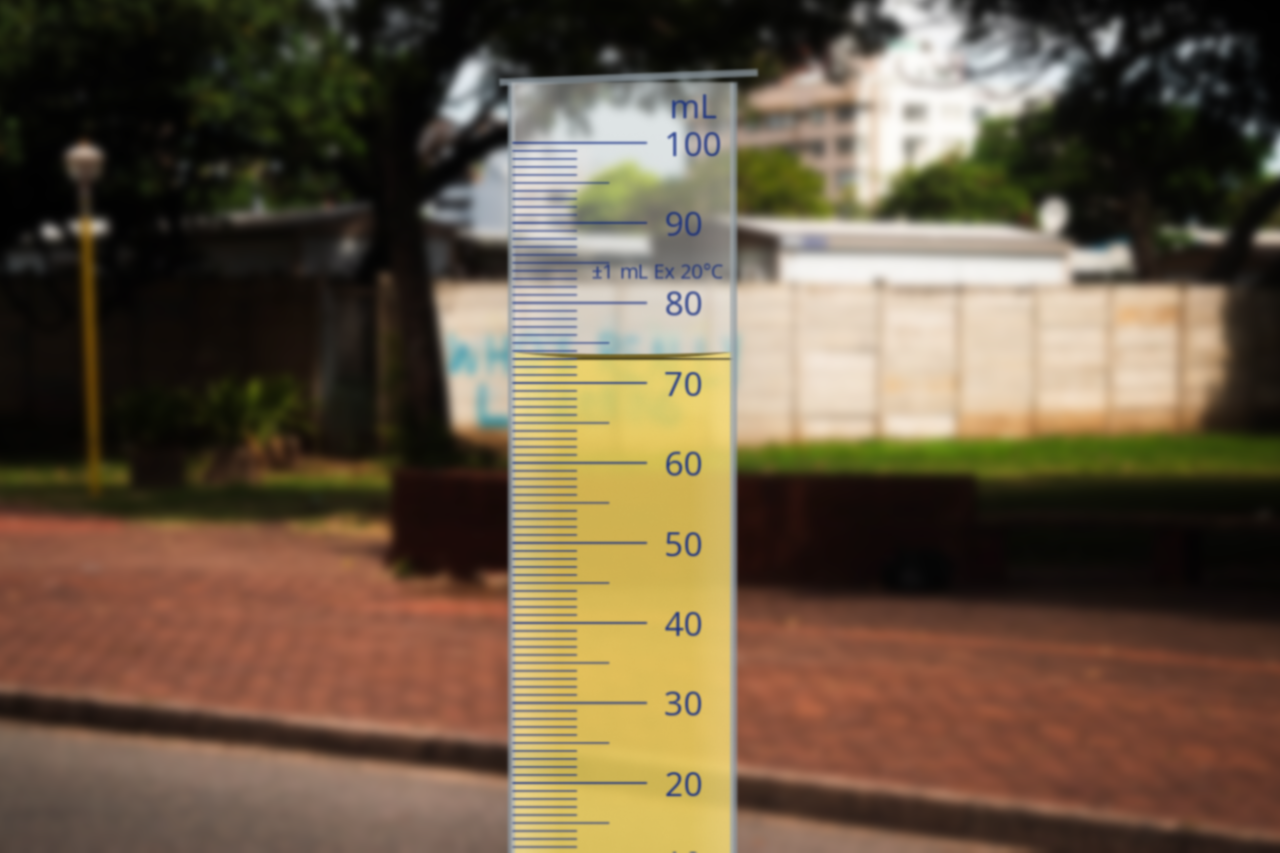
mL 73
